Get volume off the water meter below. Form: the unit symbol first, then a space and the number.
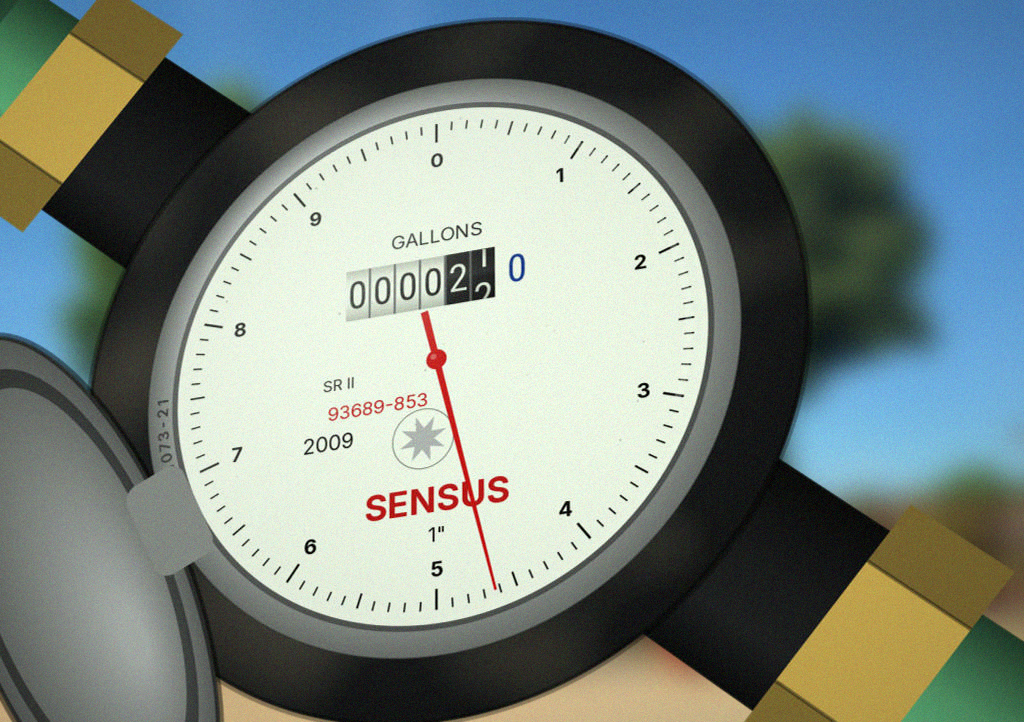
gal 214.6
